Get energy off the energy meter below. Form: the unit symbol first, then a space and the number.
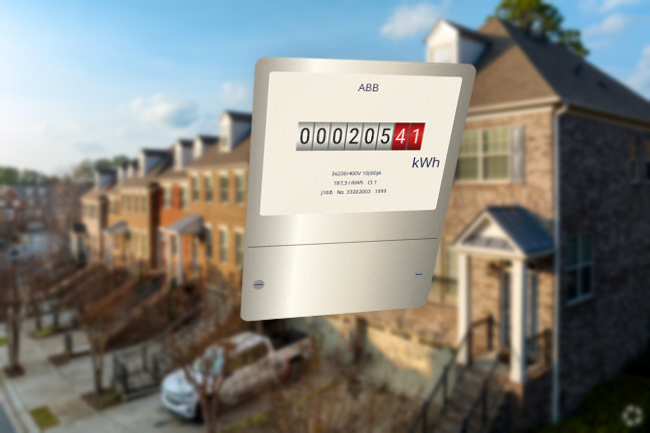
kWh 205.41
